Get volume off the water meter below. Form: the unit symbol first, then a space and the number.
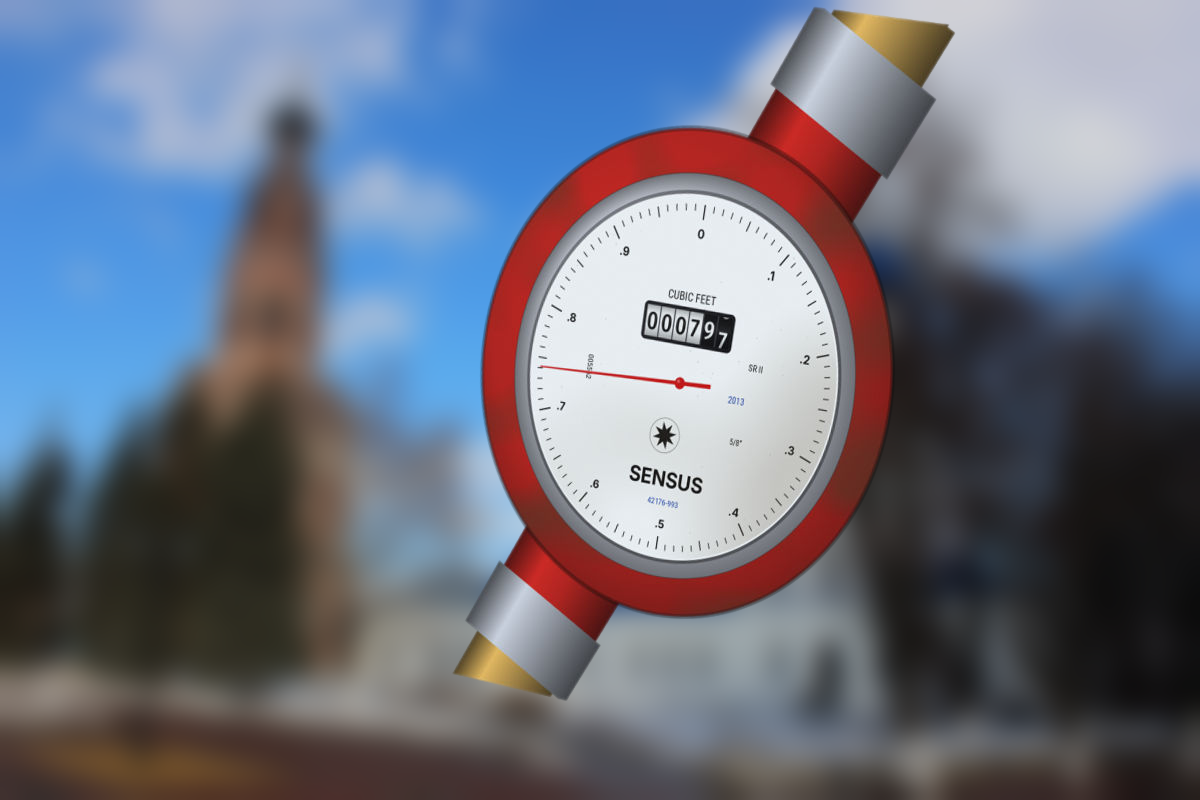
ft³ 796.74
